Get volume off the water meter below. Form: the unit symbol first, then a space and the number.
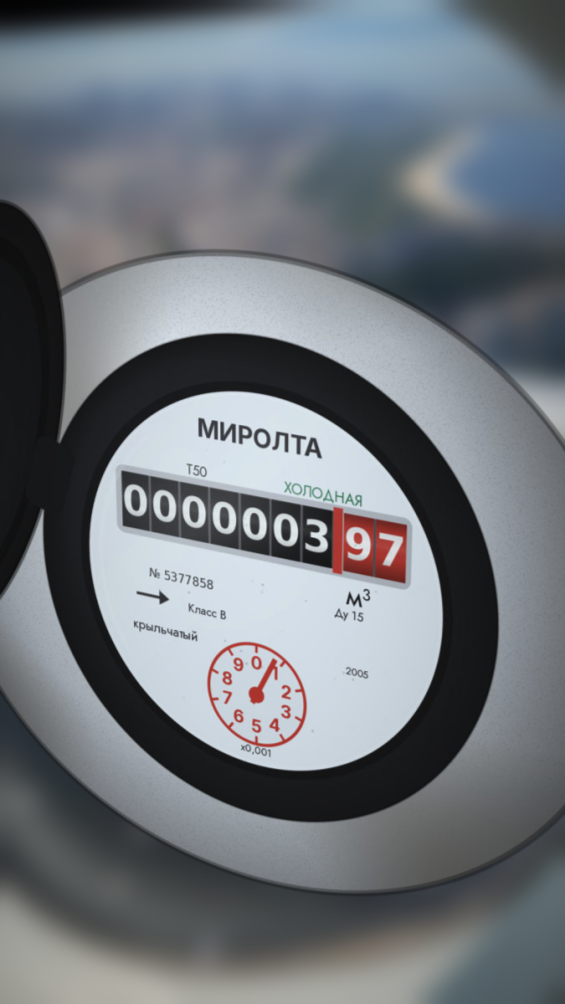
m³ 3.970
